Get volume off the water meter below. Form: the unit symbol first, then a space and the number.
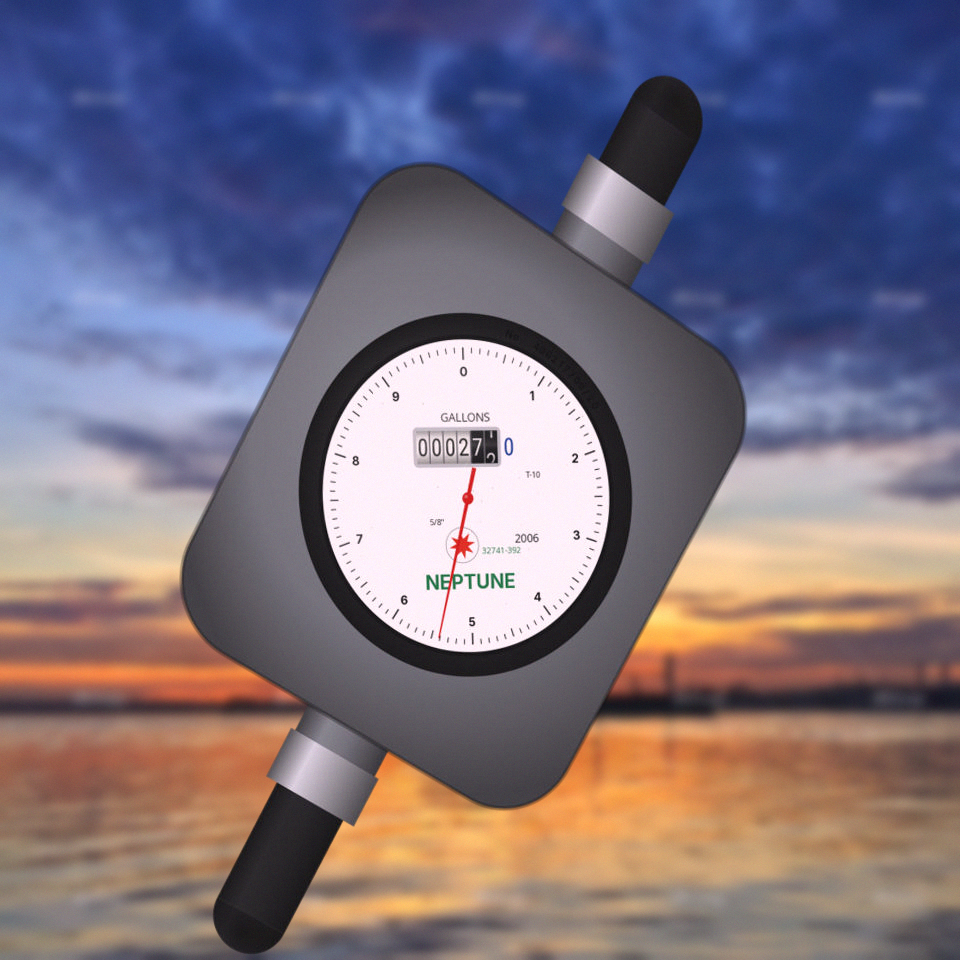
gal 2715.4
